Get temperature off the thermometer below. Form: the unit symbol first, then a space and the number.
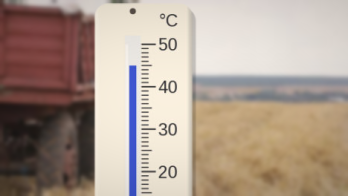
°C 45
